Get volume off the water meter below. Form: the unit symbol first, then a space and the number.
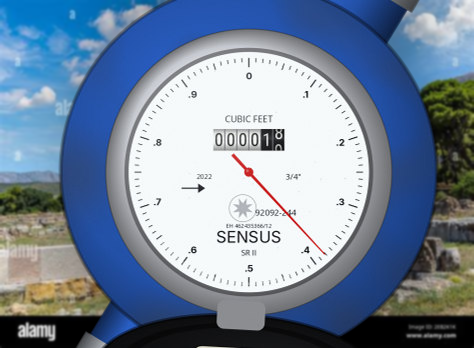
ft³ 18.38
